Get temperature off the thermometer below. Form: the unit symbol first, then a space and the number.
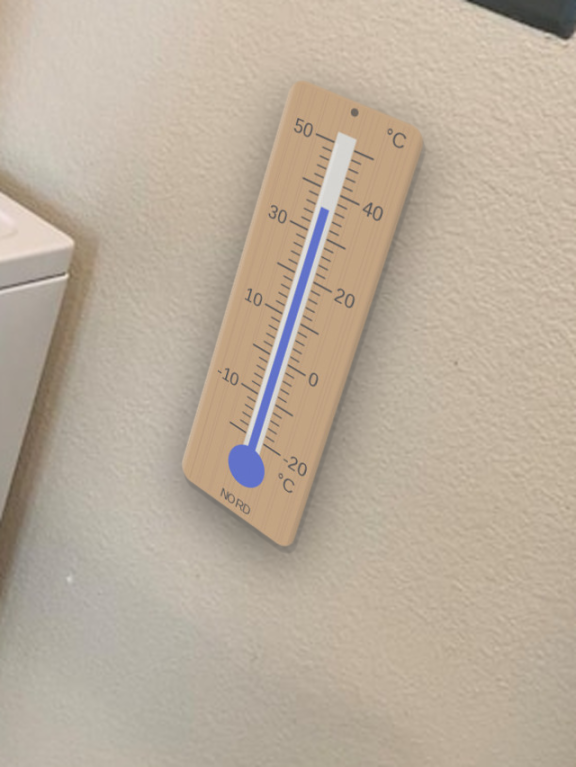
°C 36
